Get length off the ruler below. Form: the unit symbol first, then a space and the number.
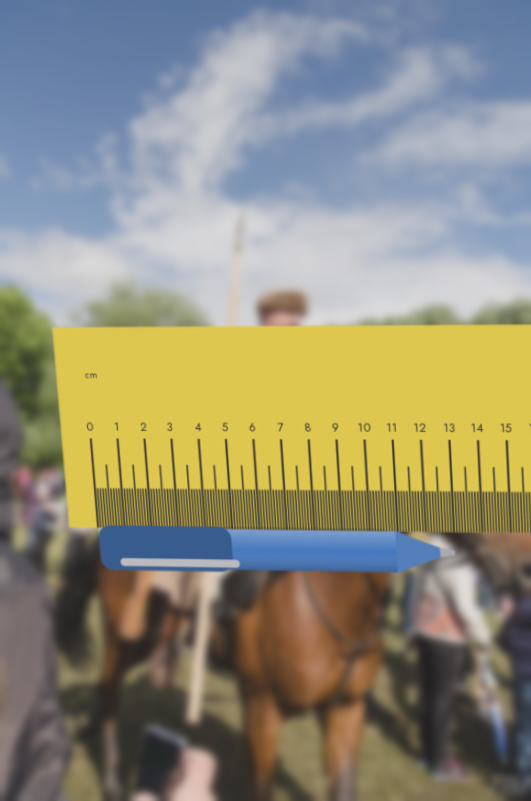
cm 13
